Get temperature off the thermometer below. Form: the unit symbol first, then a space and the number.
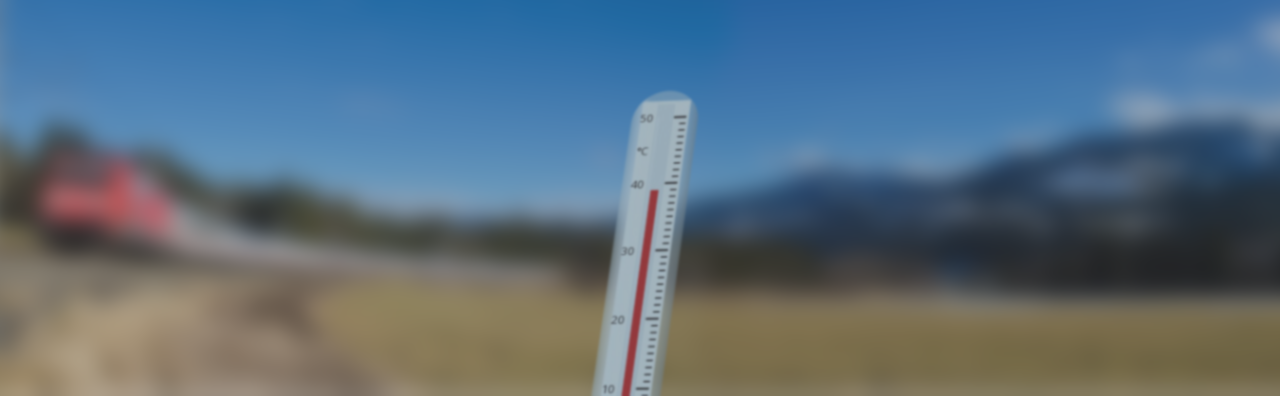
°C 39
